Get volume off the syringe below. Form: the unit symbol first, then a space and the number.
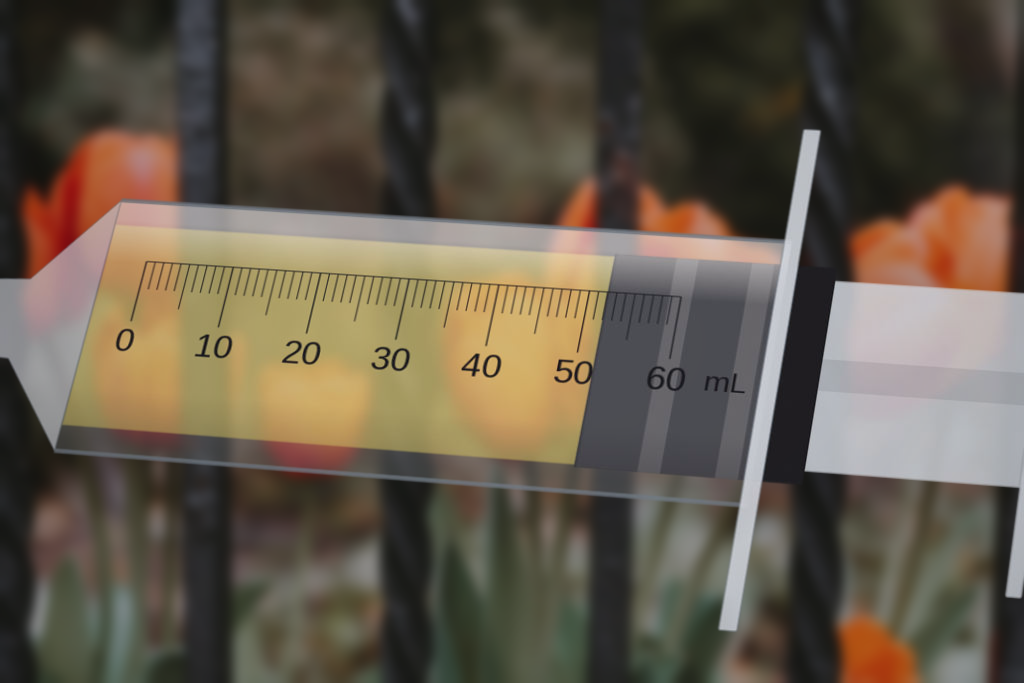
mL 52
